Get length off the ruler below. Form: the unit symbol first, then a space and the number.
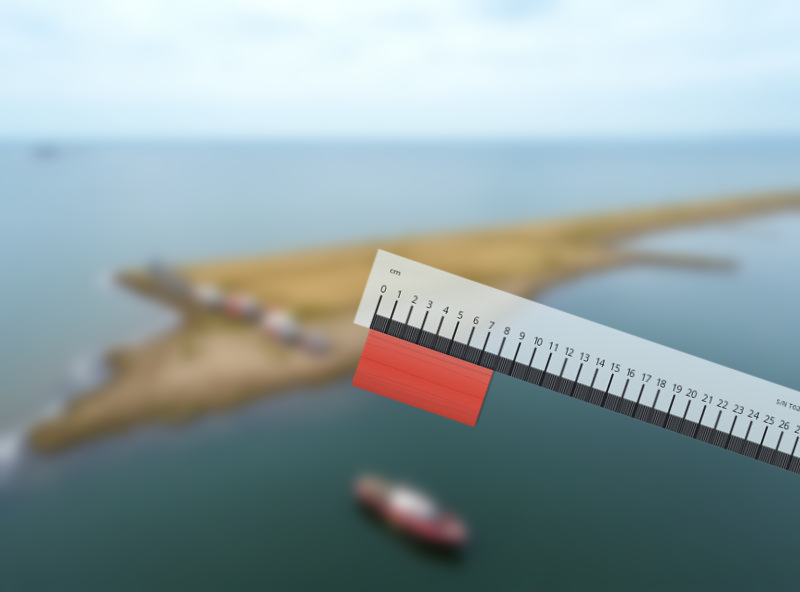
cm 8
